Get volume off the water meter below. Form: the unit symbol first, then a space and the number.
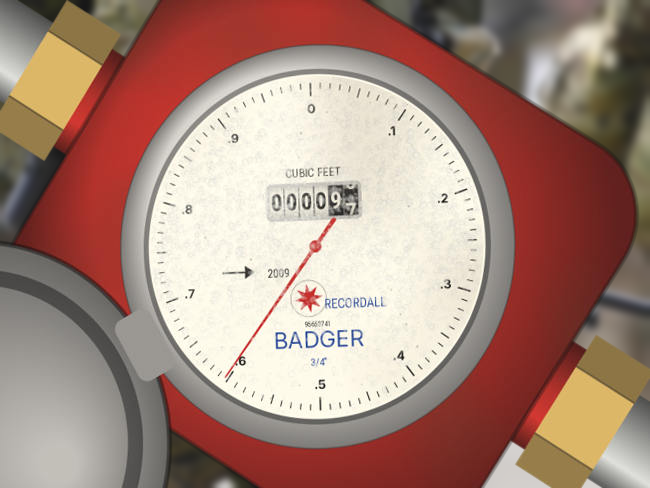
ft³ 96.60
